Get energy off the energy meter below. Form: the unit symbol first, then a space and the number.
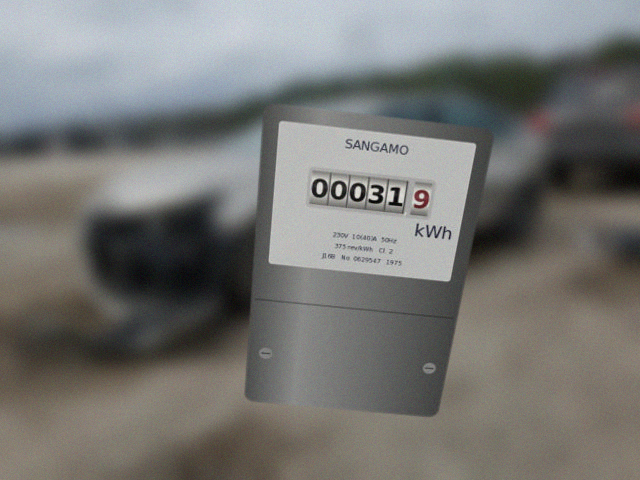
kWh 31.9
